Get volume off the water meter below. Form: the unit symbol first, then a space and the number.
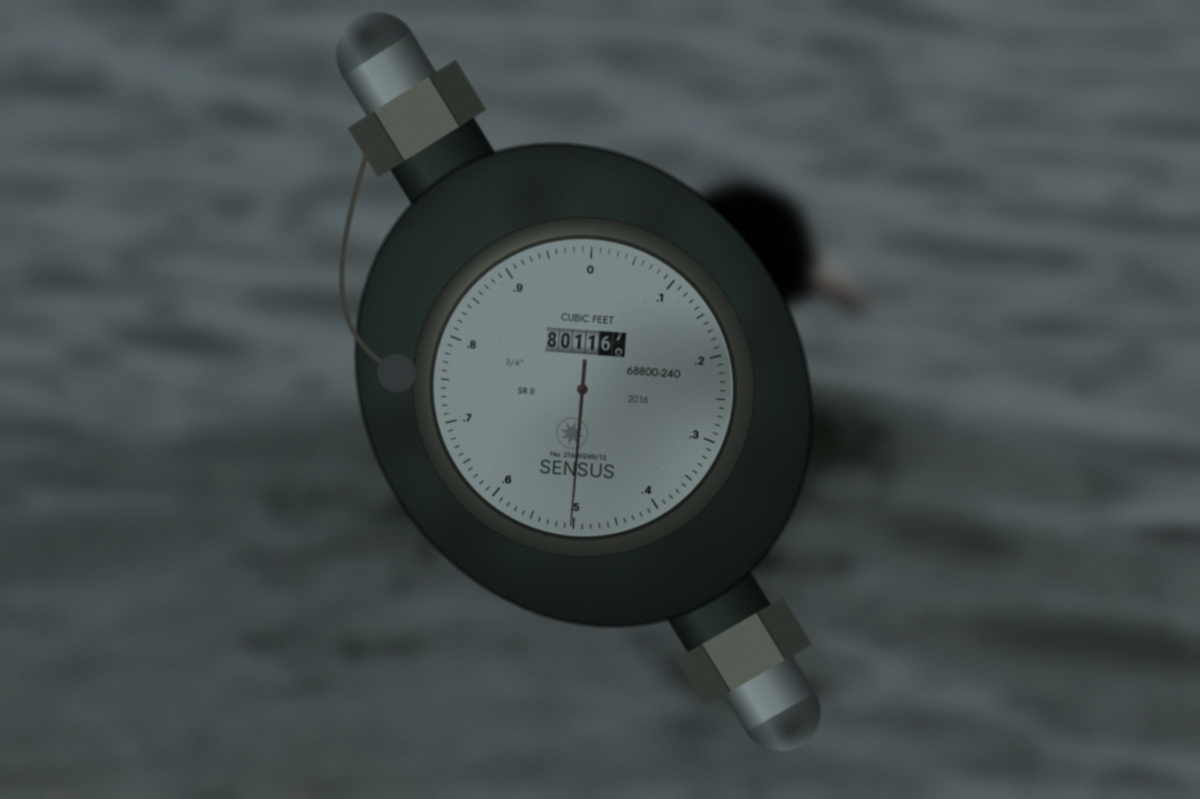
ft³ 801167.50
